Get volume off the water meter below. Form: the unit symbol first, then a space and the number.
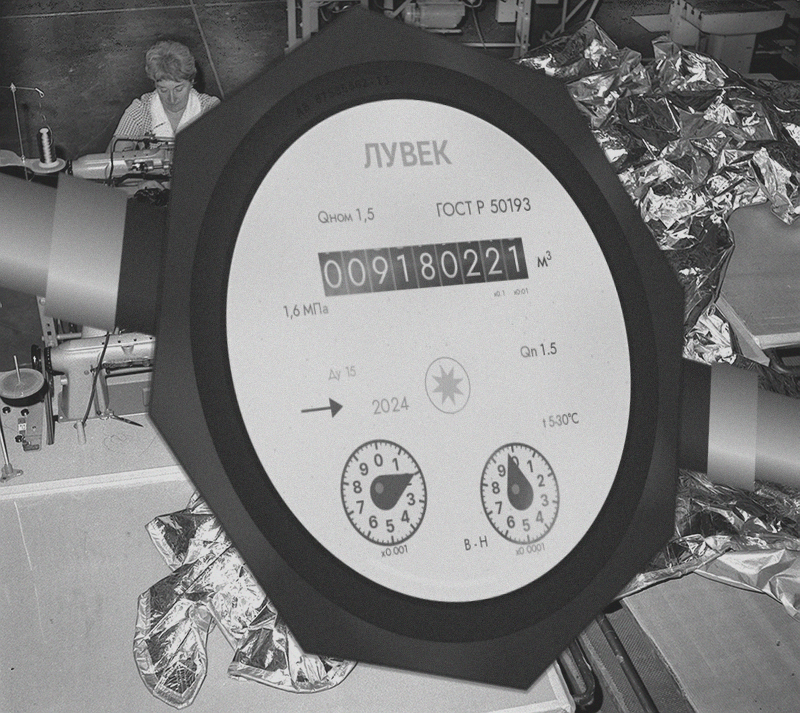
m³ 91802.2119
